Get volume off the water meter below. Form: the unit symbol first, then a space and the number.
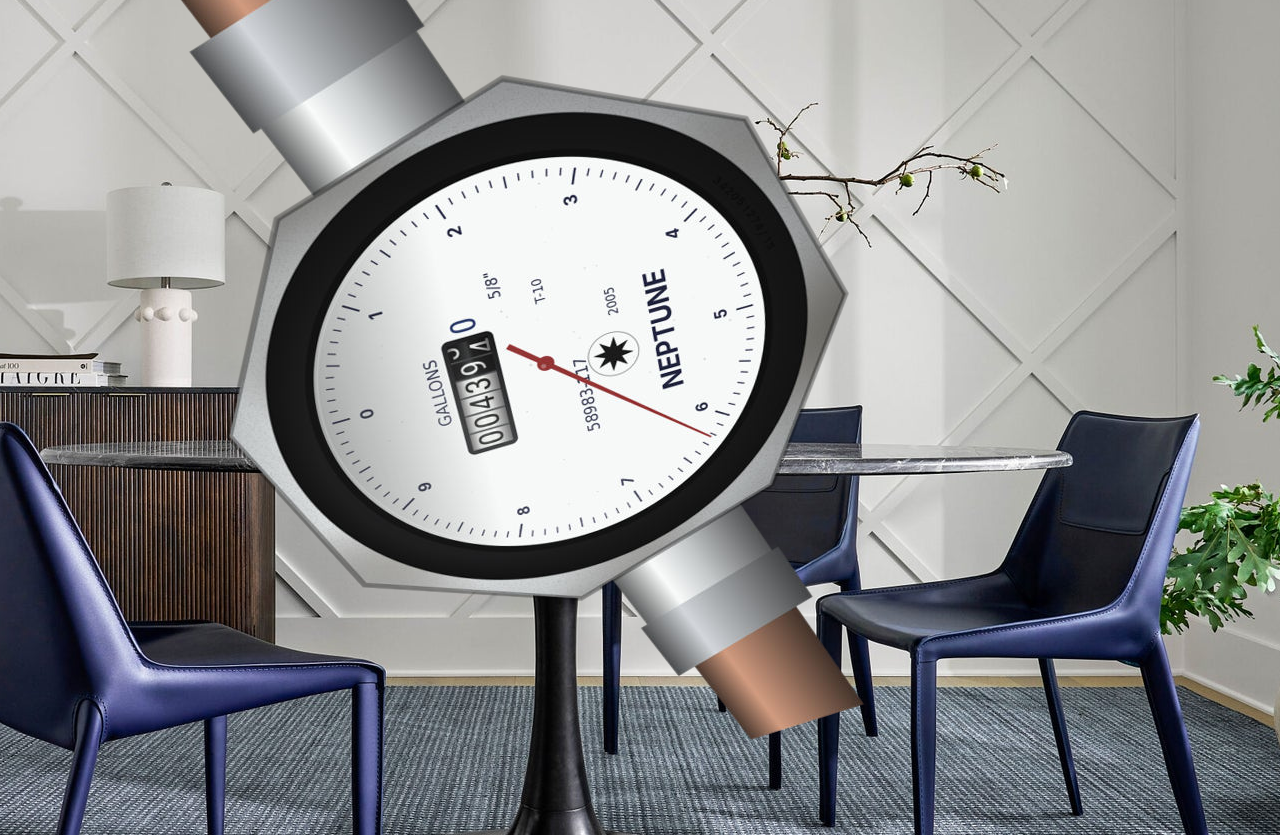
gal 43936.2
